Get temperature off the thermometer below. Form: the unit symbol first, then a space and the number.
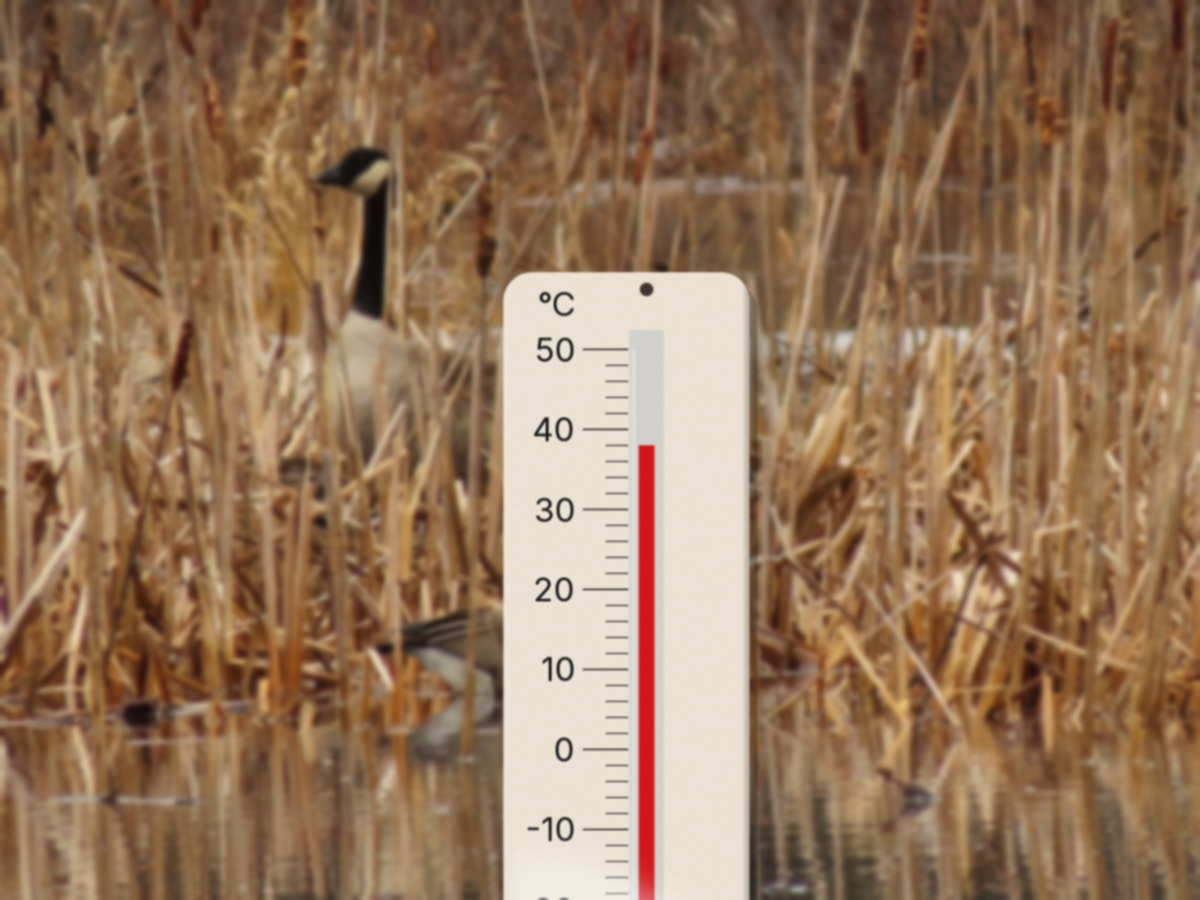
°C 38
